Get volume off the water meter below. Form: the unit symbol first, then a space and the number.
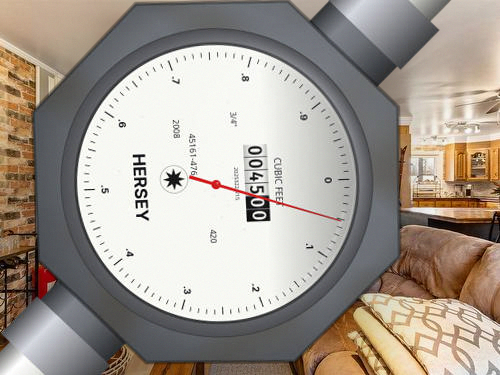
ft³ 4500.05
